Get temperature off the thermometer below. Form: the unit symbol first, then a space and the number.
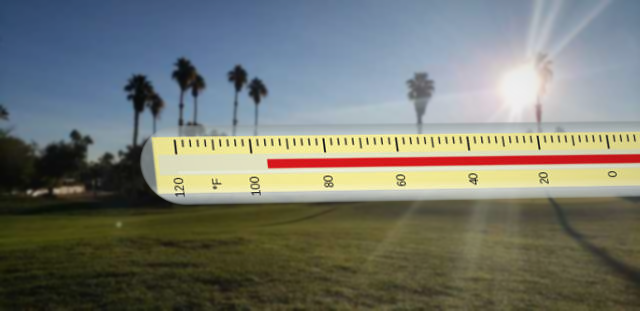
°F 96
